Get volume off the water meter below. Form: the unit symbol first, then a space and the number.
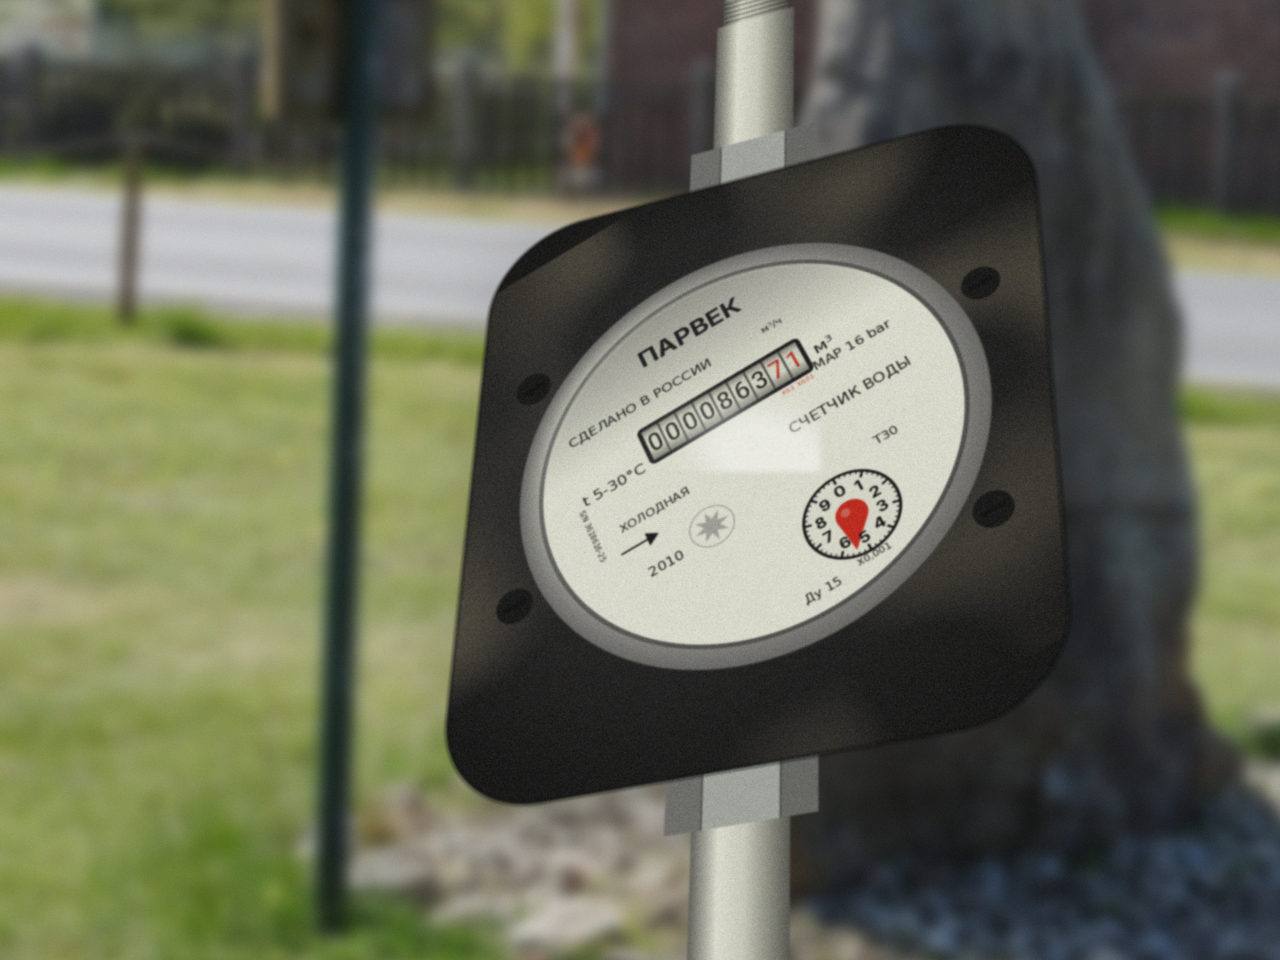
m³ 863.715
